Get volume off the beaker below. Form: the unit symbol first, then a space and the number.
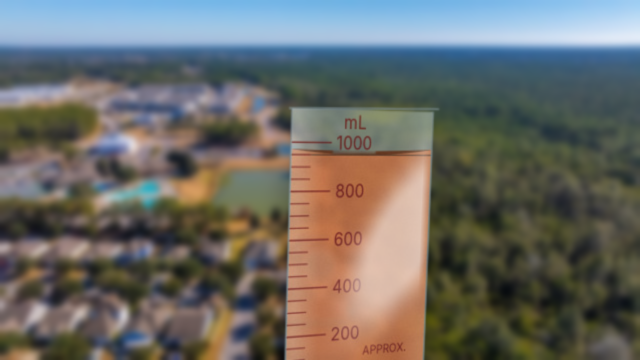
mL 950
